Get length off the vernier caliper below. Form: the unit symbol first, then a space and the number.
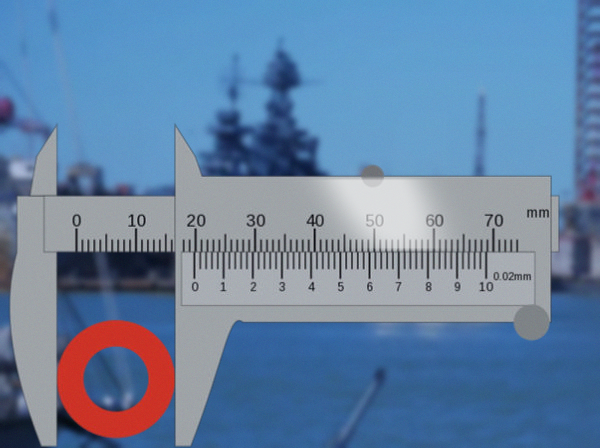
mm 19.8
